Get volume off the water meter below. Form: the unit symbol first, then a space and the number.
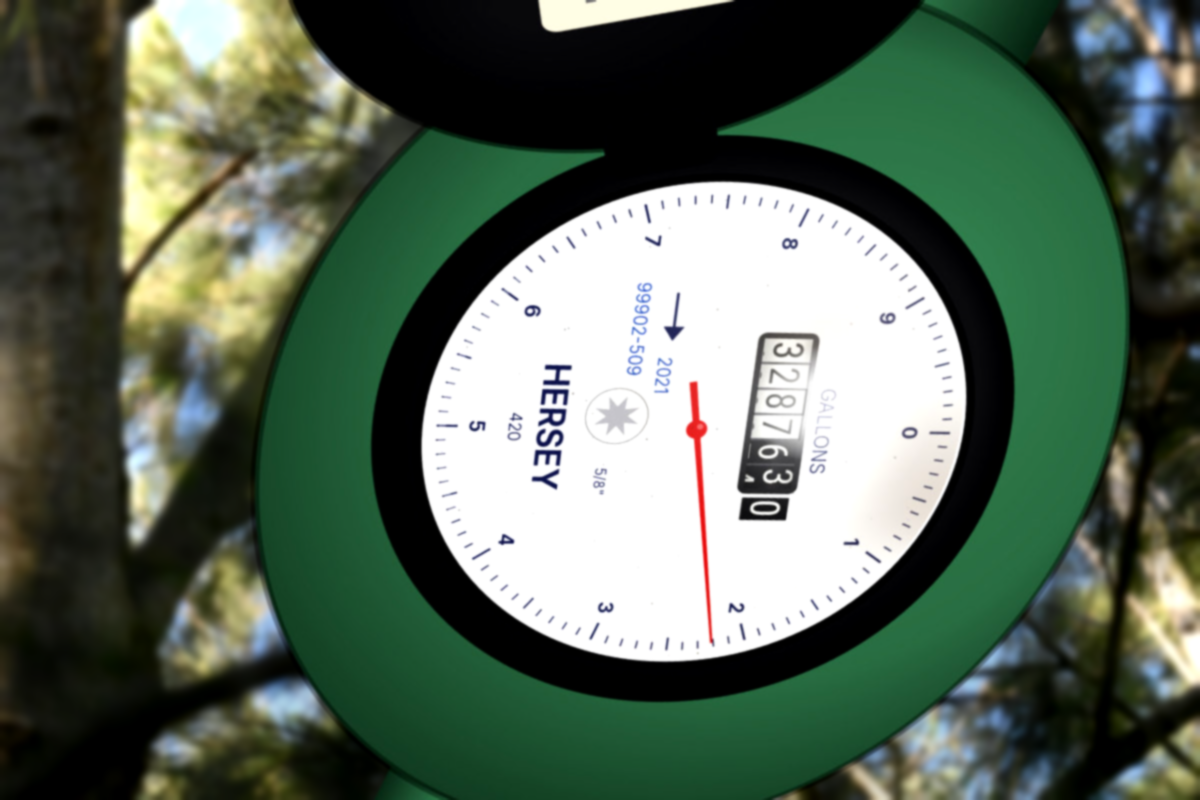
gal 3287632.2
